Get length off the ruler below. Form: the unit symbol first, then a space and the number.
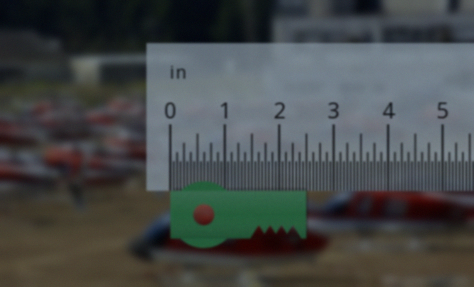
in 2.5
